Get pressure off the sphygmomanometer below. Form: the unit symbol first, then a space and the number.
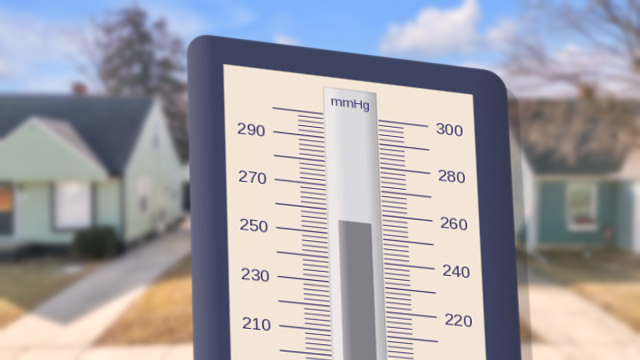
mmHg 256
